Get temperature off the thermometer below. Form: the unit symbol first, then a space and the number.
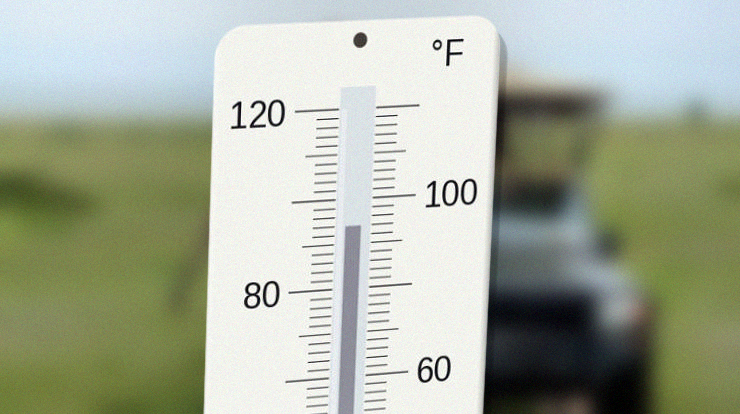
°F 94
